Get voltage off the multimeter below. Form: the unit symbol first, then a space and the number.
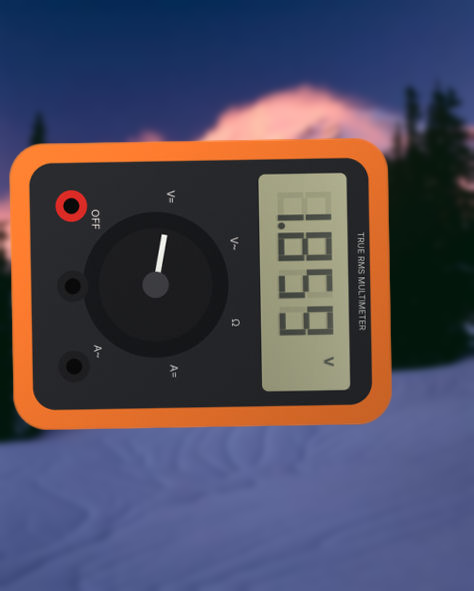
V 1.859
